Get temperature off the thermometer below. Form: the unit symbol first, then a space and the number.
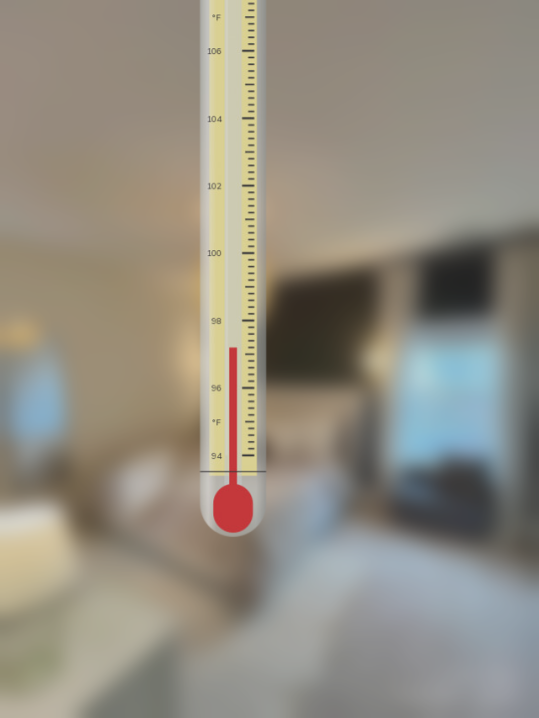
°F 97.2
